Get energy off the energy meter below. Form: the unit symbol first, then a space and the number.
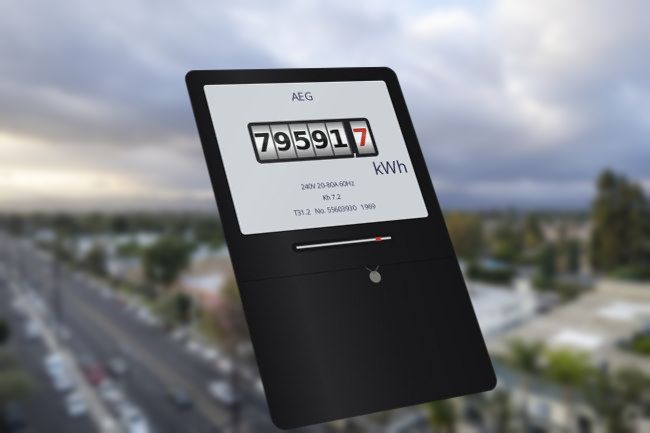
kWh 79591.7
